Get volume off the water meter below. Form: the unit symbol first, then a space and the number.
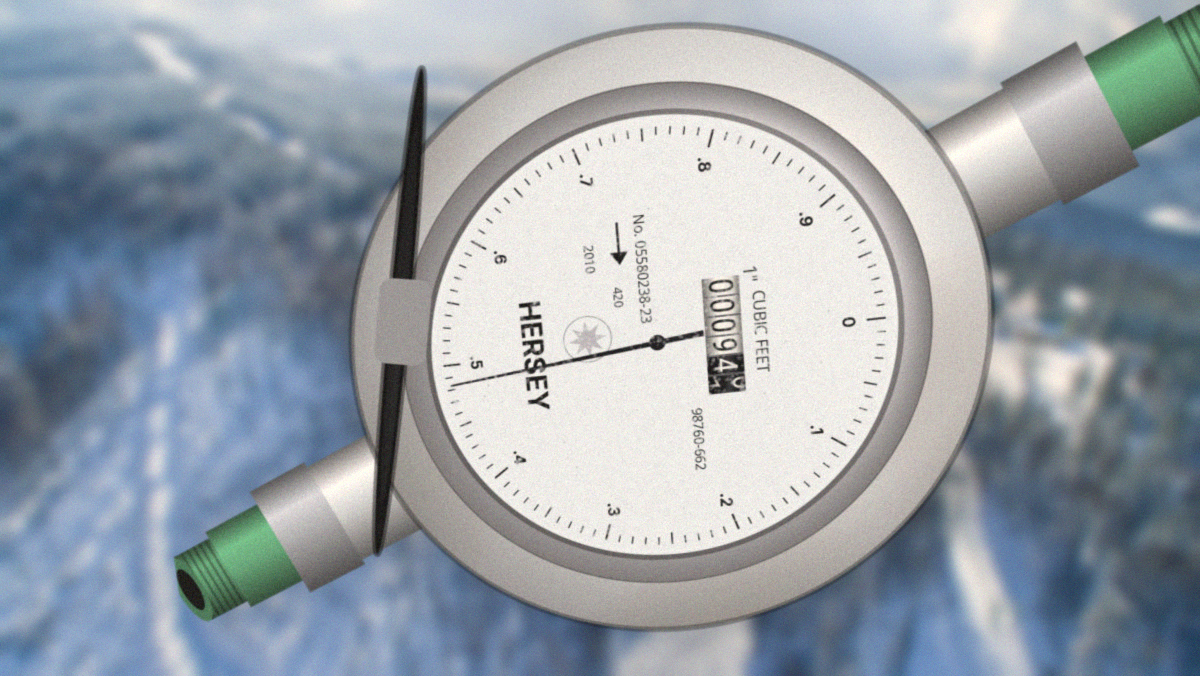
ft³ 940.48
